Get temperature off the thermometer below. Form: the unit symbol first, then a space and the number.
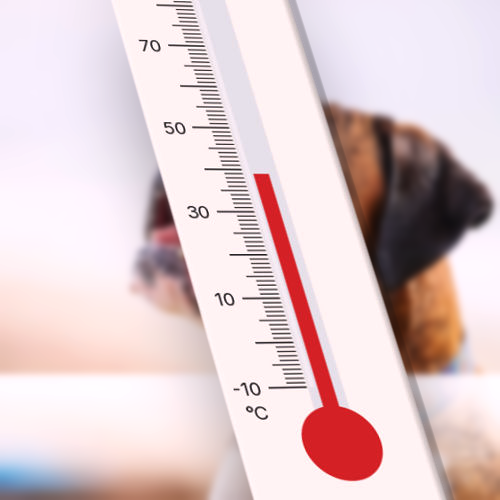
°C 39
